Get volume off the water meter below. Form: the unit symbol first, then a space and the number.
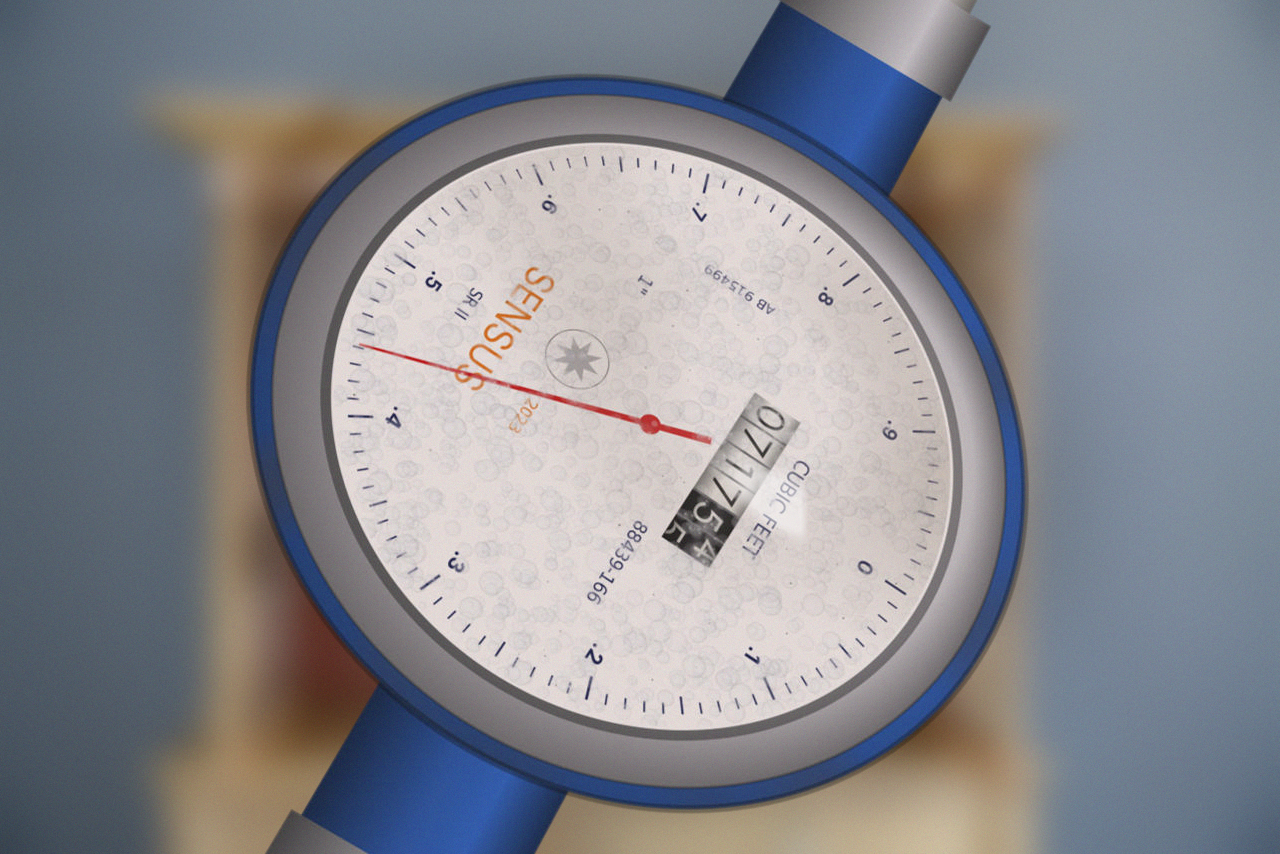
ft³ 71754.44
